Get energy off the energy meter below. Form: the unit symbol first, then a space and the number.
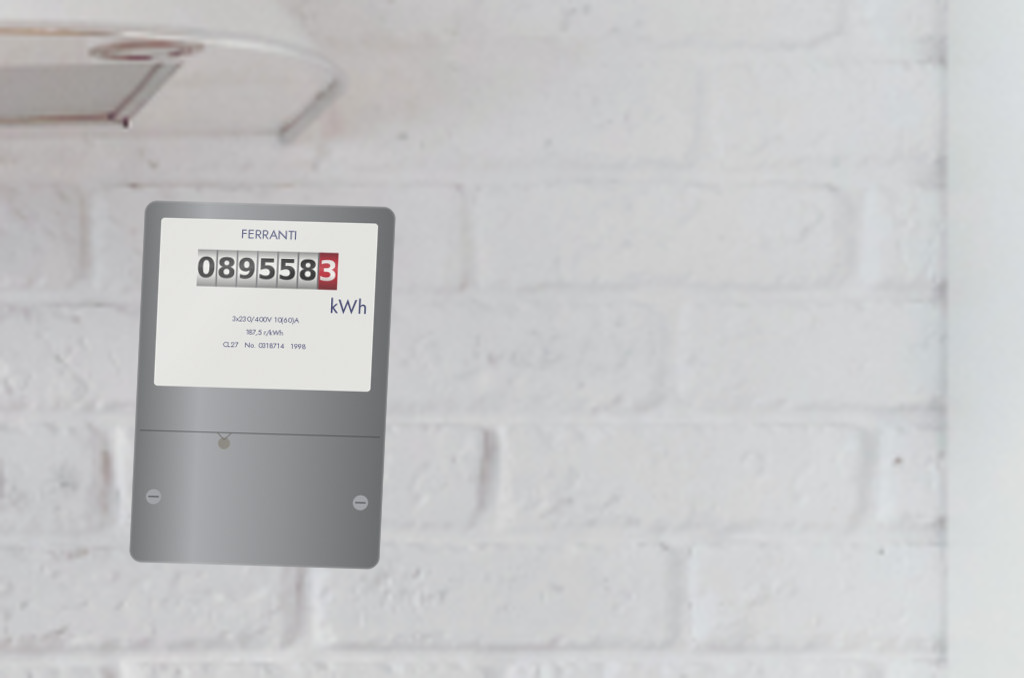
kWh 89558.3
